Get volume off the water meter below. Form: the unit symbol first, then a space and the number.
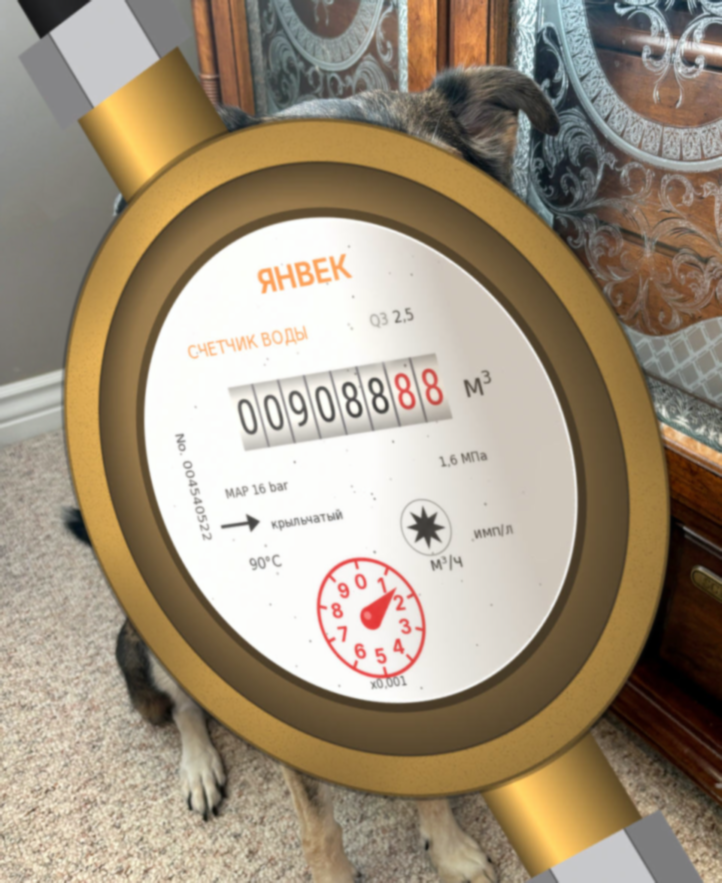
m³ 9088.881
